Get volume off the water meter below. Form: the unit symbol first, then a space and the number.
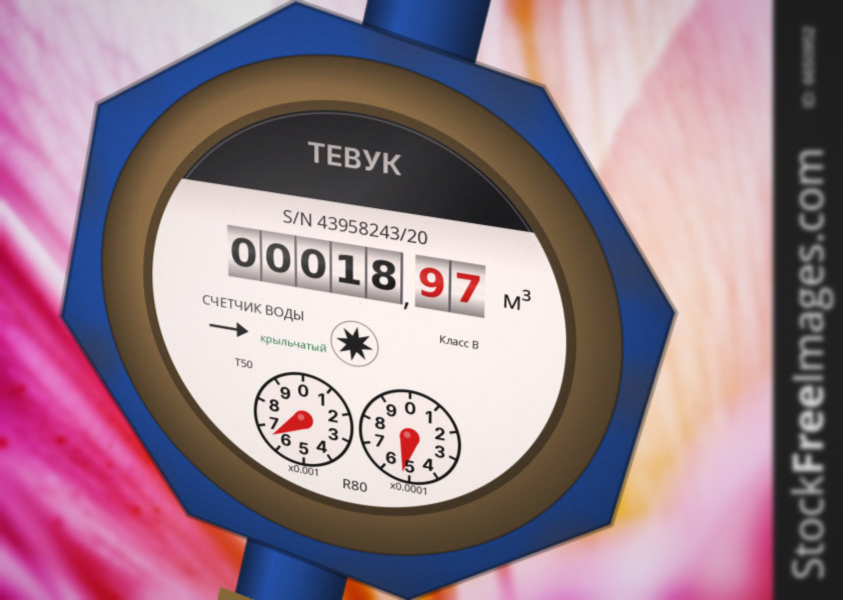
m³ 18.9765
